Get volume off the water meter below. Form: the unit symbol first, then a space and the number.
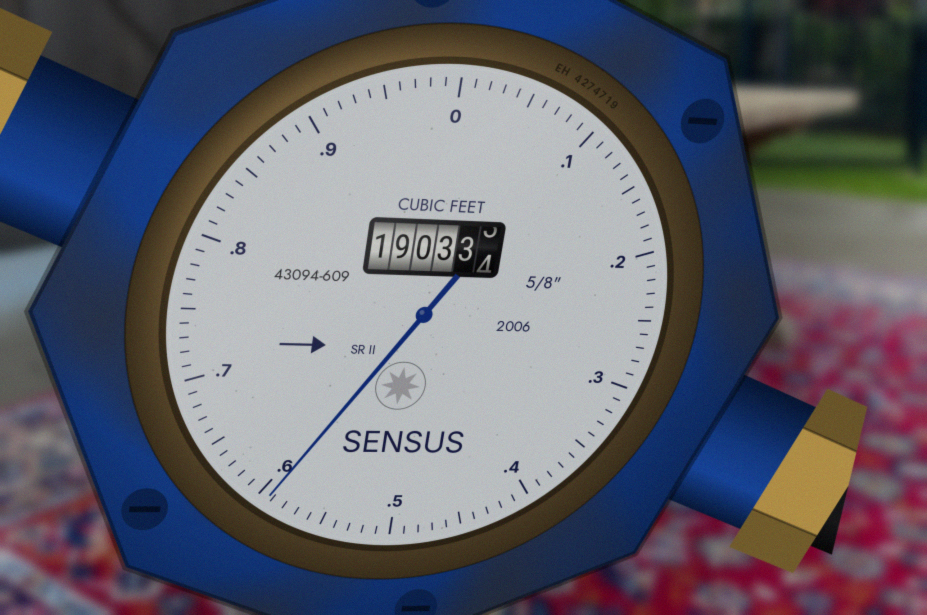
ft³ 190333.59
